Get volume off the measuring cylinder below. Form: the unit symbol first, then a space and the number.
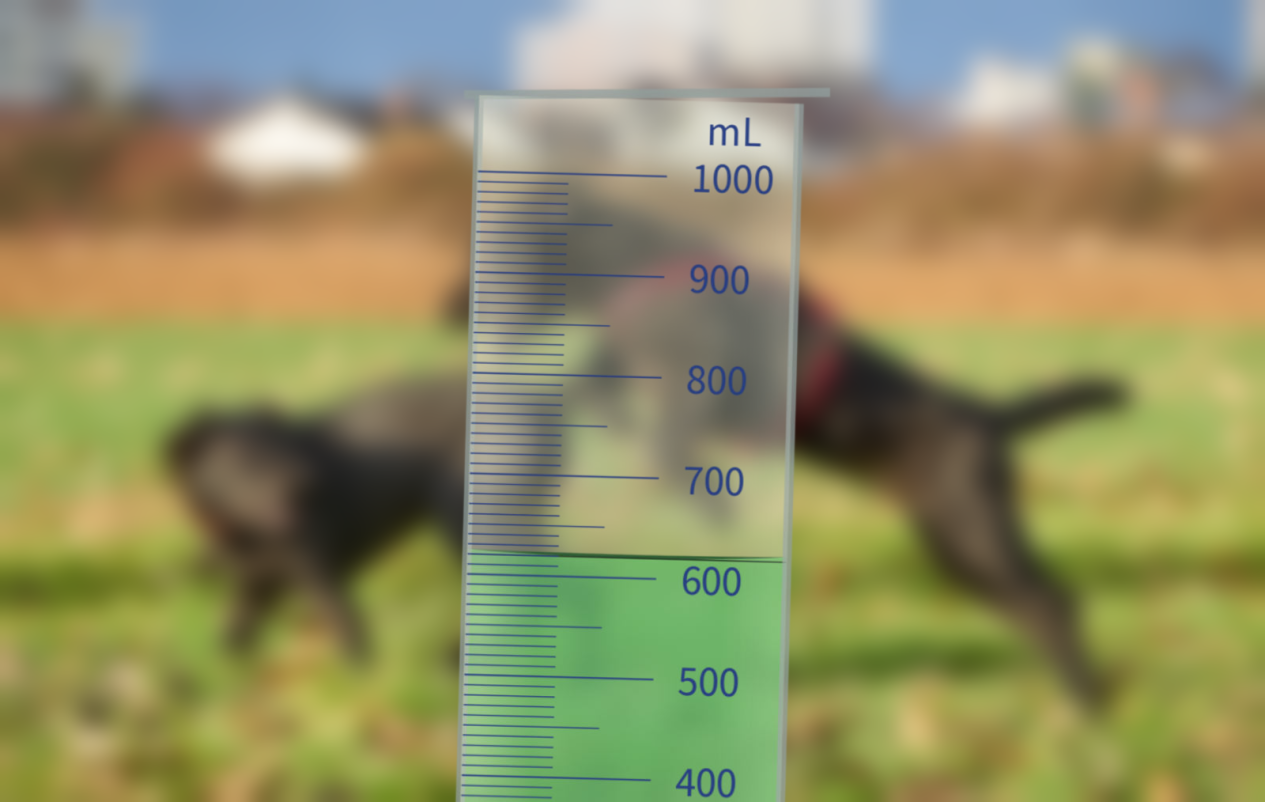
mL 620
